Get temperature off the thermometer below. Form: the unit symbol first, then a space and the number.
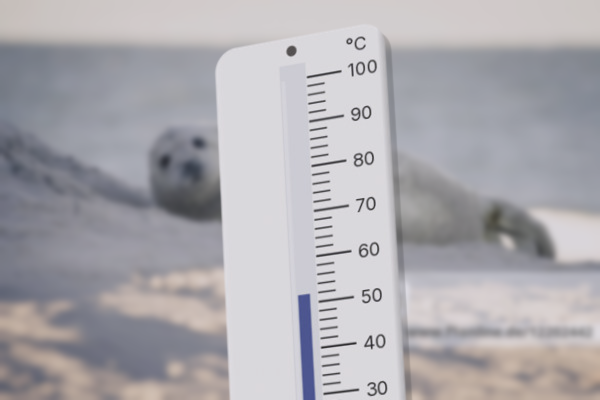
°C 52
